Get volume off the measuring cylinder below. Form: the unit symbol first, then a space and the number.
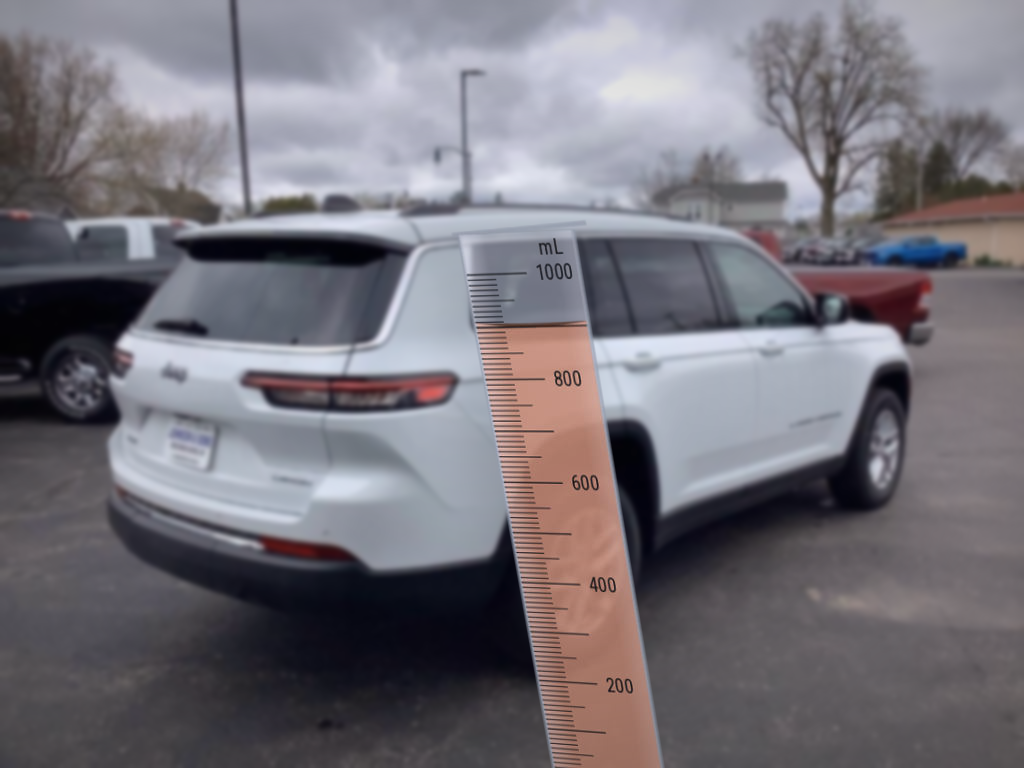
mL 900
